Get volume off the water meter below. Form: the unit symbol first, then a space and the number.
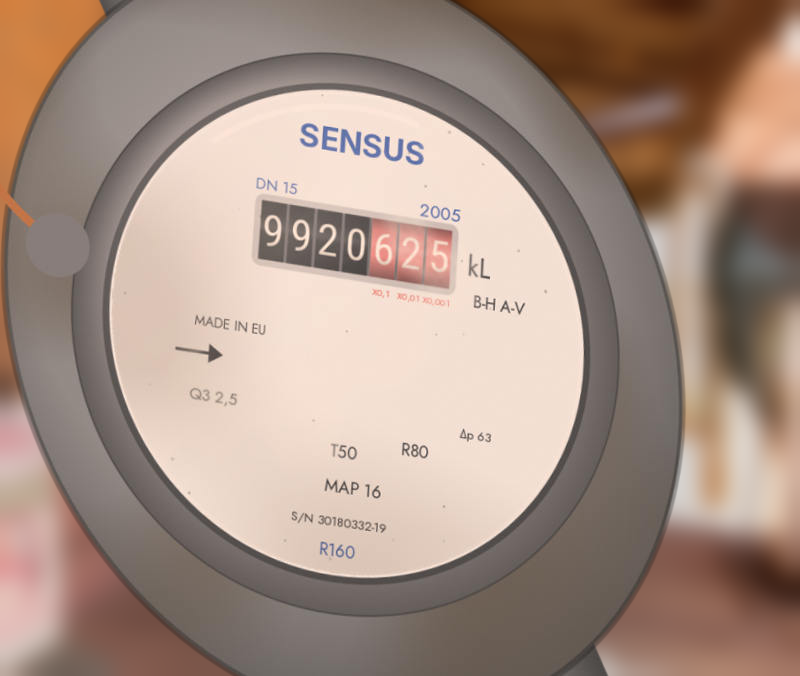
kL 9920.625
